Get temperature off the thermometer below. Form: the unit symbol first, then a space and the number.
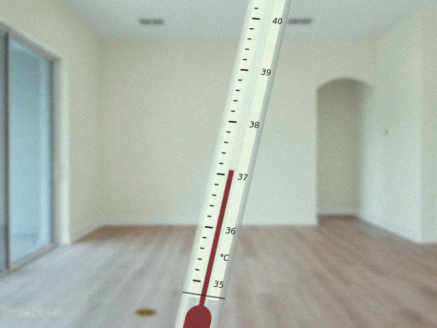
°C 37.1
